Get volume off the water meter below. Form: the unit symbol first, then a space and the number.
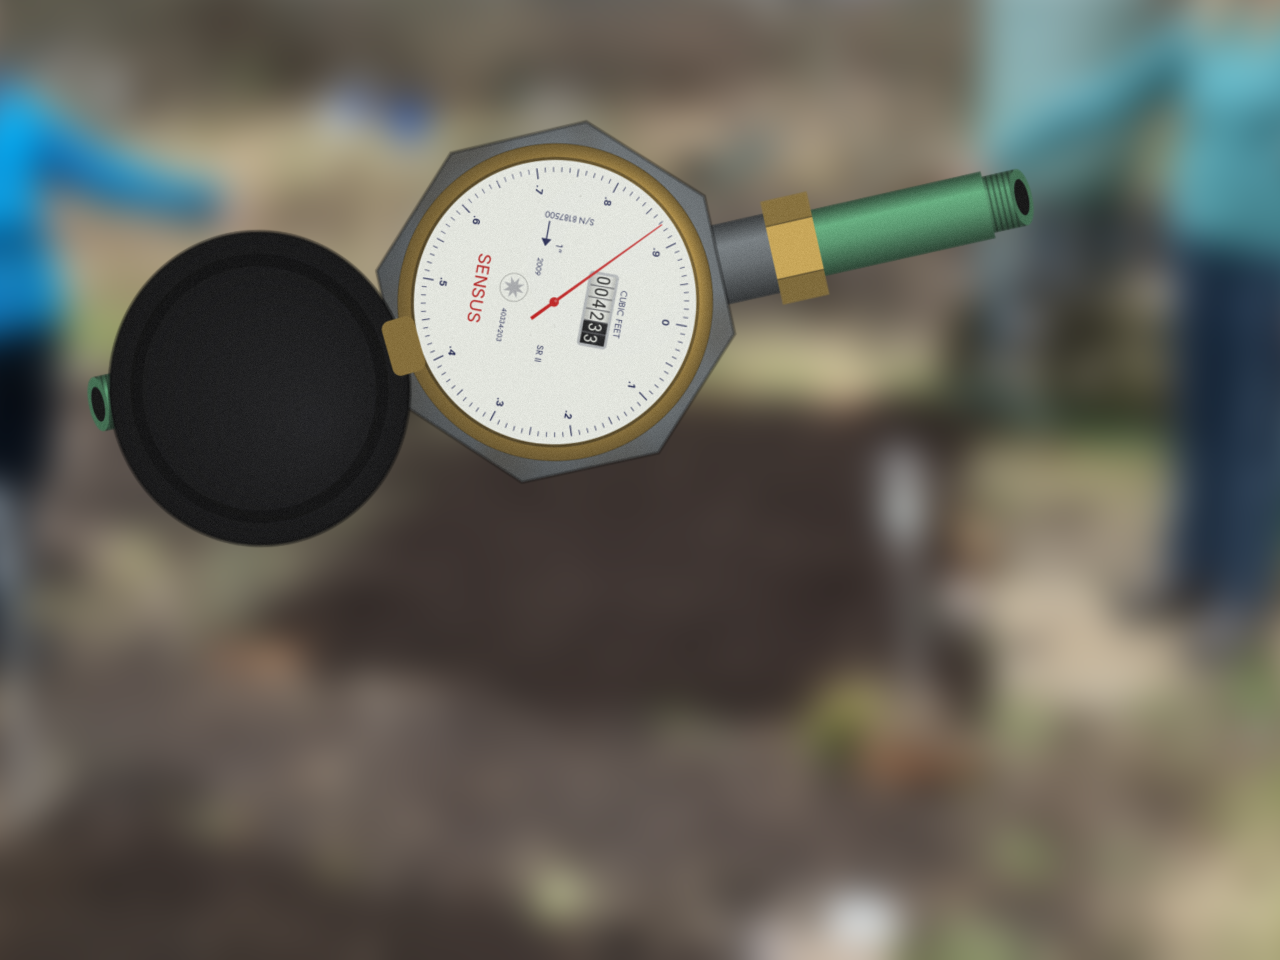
ft³ 4232.87
